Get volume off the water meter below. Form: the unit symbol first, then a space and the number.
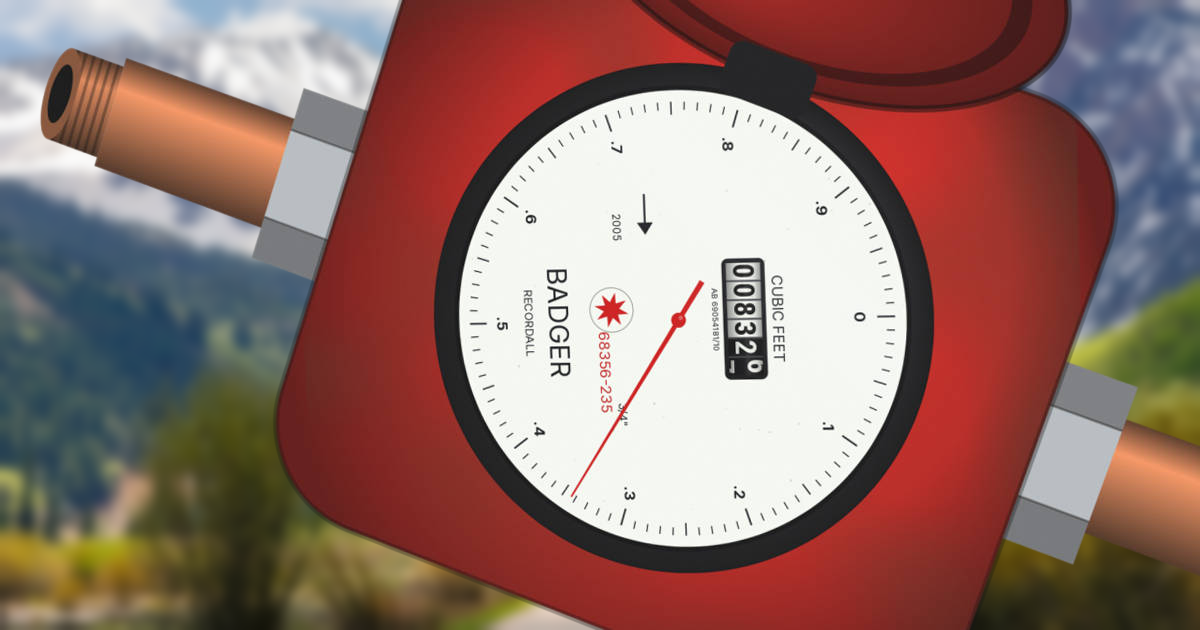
ft³ 8326.34
